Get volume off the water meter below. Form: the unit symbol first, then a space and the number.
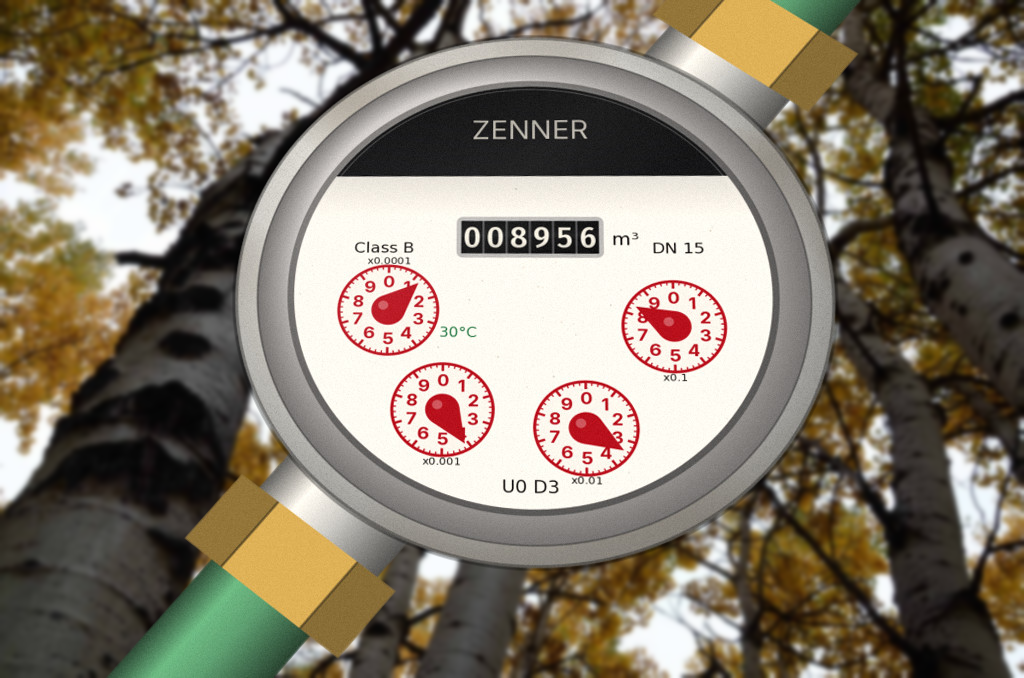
m³ 8956.8341
